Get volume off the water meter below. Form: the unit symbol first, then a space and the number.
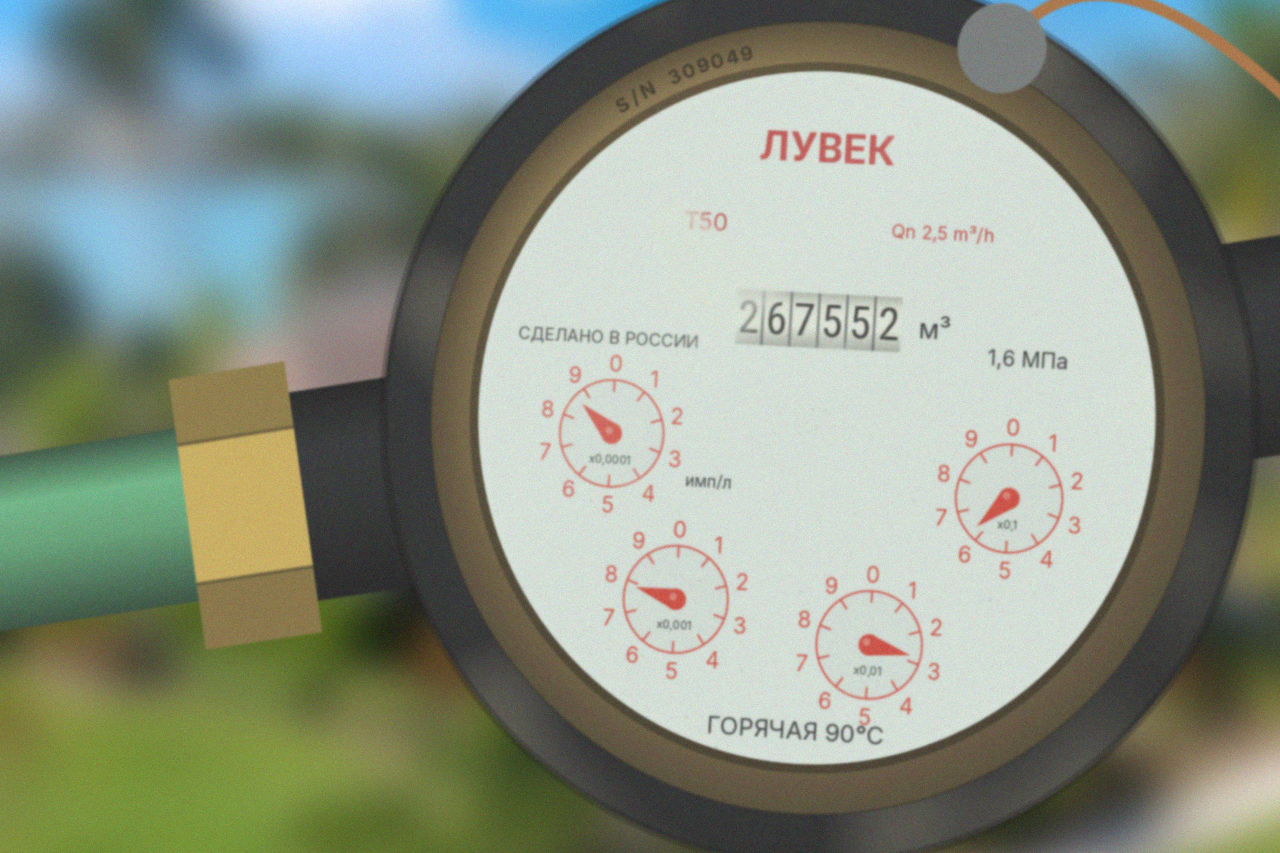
m³ 267552.6278
